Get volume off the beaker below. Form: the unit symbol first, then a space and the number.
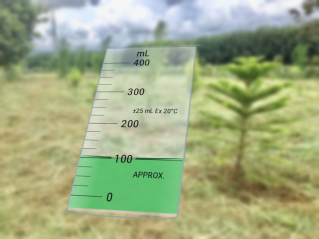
mL 100
